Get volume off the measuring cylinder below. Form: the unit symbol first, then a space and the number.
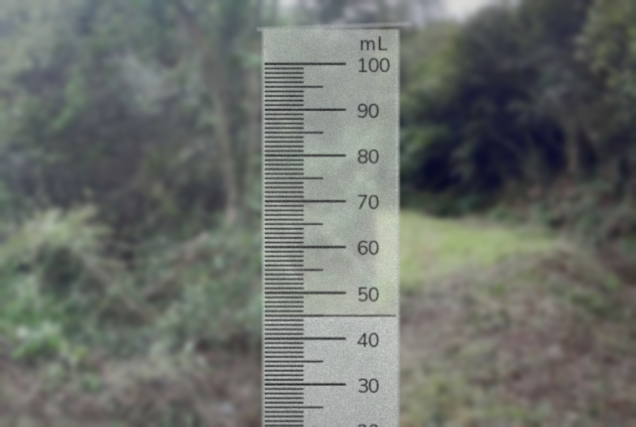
mL 45
